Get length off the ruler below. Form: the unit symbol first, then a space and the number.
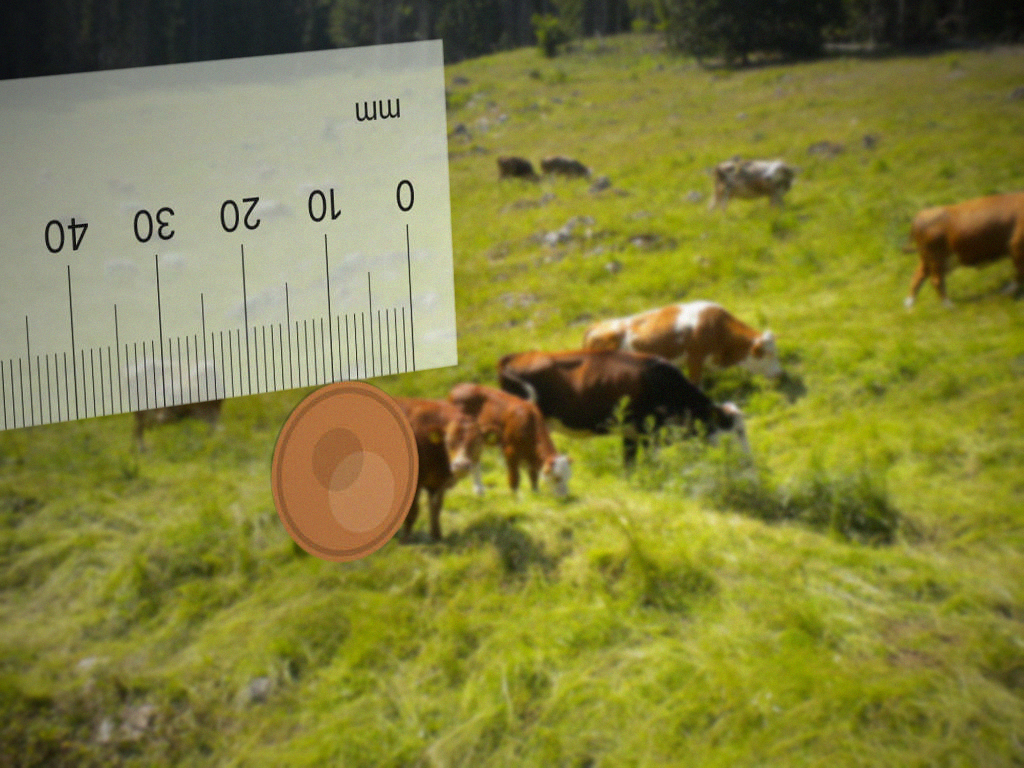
mm 18
